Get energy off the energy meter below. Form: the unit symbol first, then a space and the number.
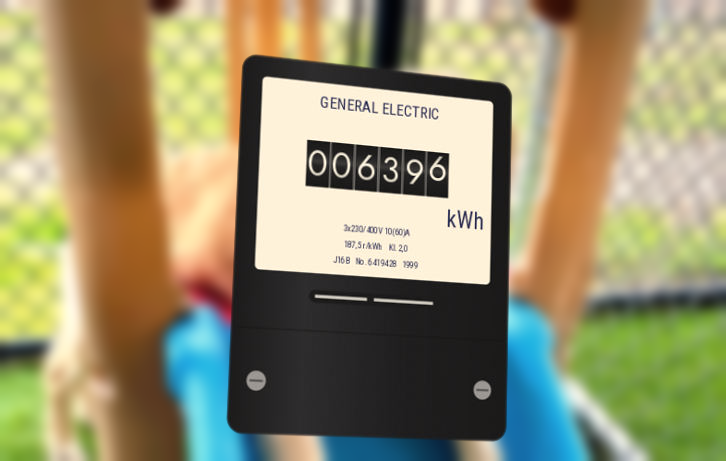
kWh 6396
